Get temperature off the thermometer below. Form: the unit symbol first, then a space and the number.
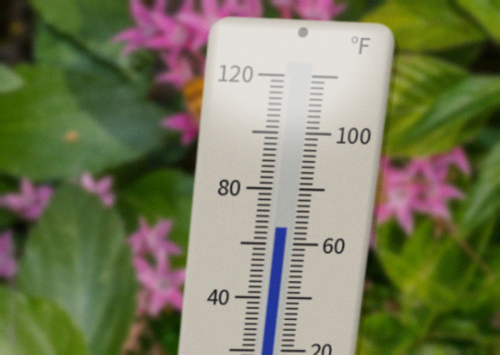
°F 66
